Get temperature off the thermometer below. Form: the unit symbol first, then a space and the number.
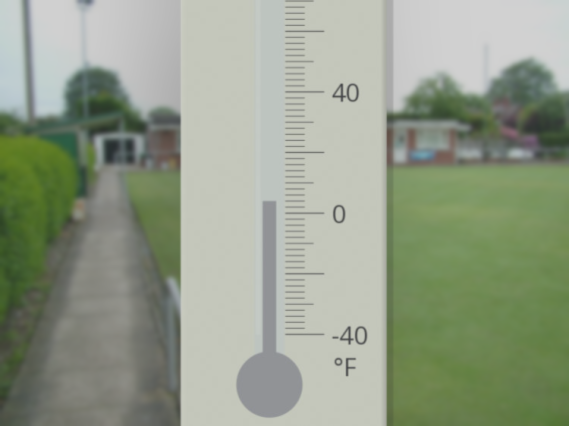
°F 4
